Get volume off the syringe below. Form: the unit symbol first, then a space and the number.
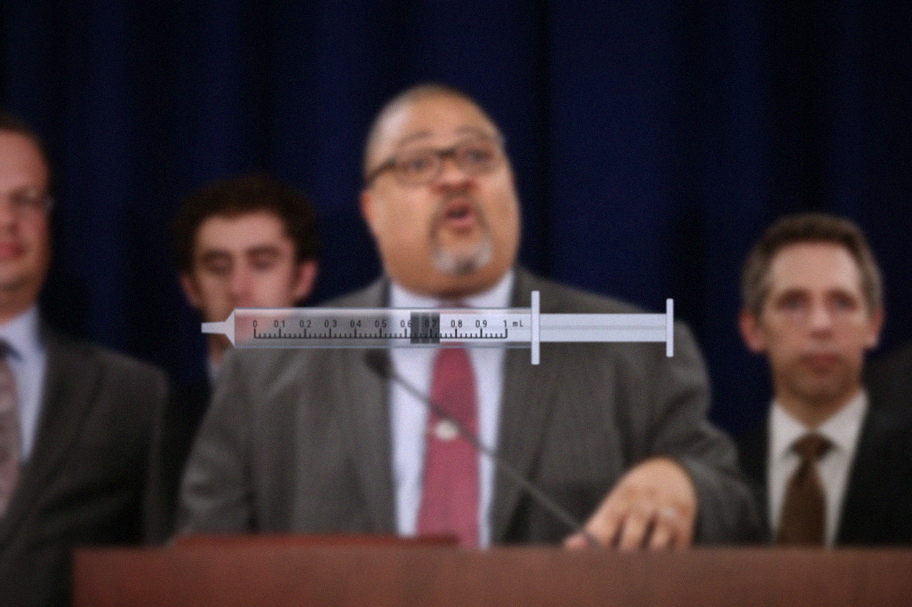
mL 0.62
